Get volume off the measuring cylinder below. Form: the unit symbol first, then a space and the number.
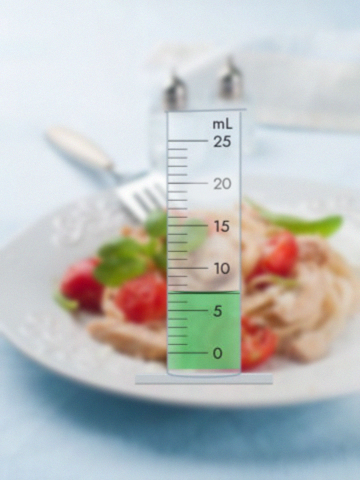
mL 7
